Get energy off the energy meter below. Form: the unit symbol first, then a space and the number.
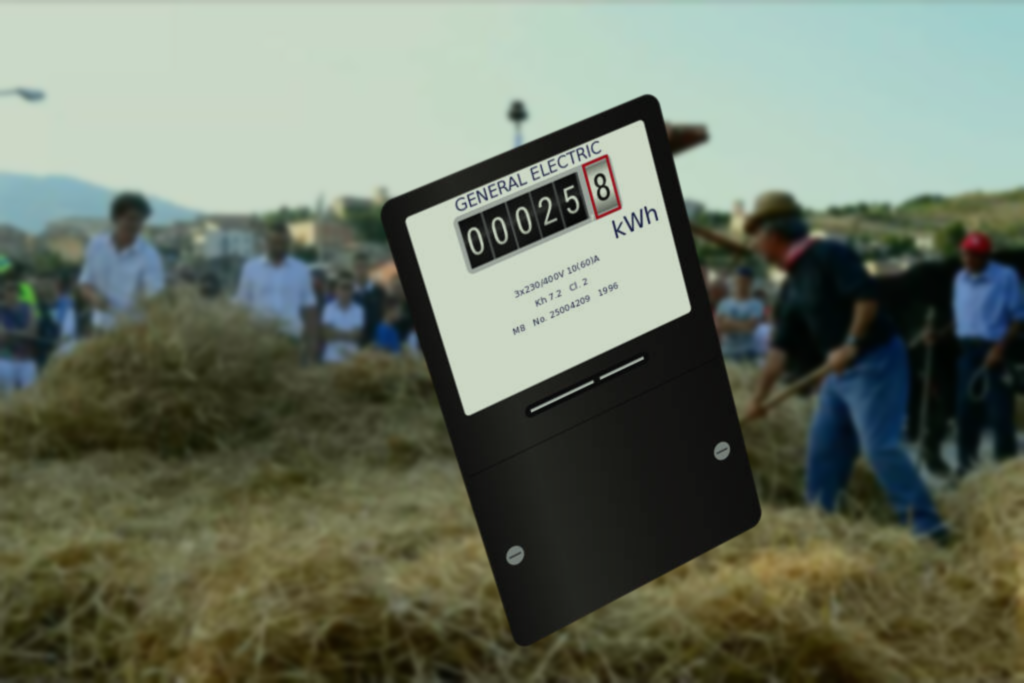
kWh 25.8
